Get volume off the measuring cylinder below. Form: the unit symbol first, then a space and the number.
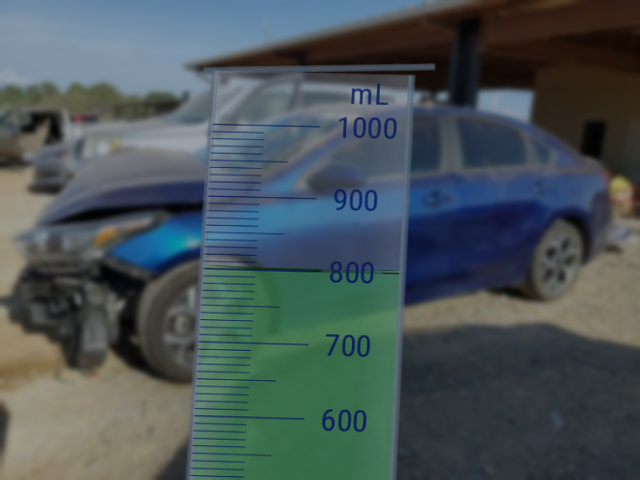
mL 800
